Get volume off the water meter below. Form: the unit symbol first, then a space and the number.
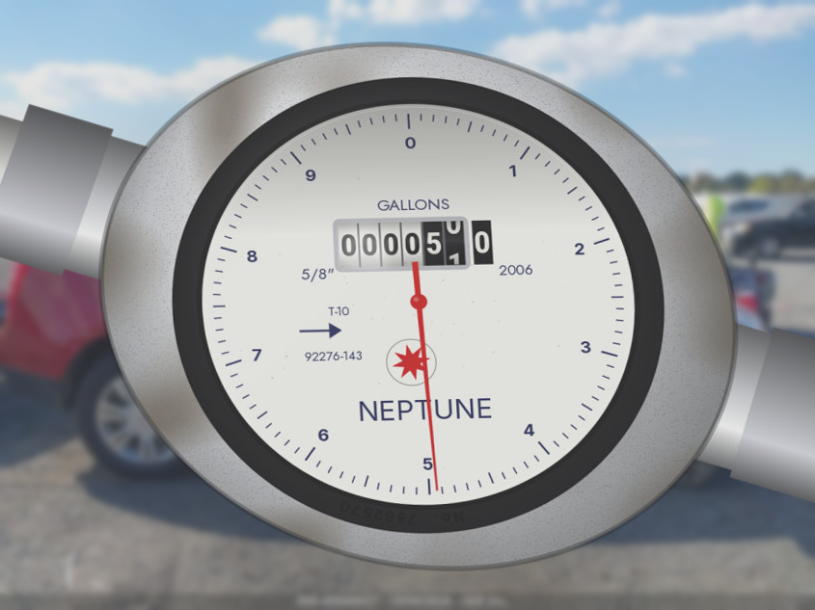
gal 504.9
